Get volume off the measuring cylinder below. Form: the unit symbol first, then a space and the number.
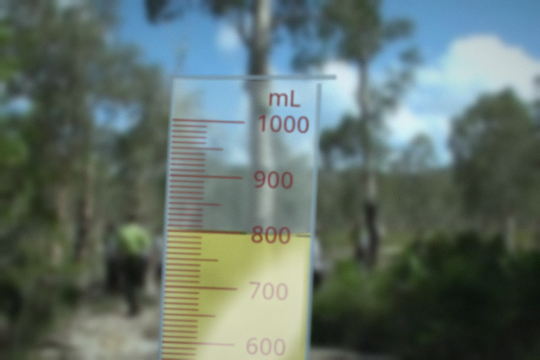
mL 800
